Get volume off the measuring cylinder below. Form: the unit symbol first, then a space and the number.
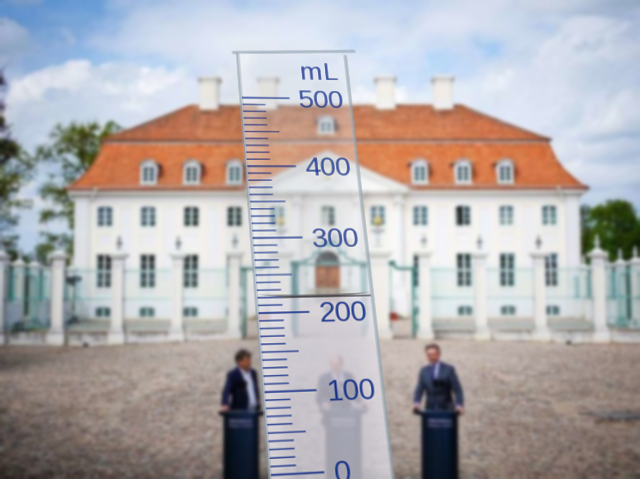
mL 220
